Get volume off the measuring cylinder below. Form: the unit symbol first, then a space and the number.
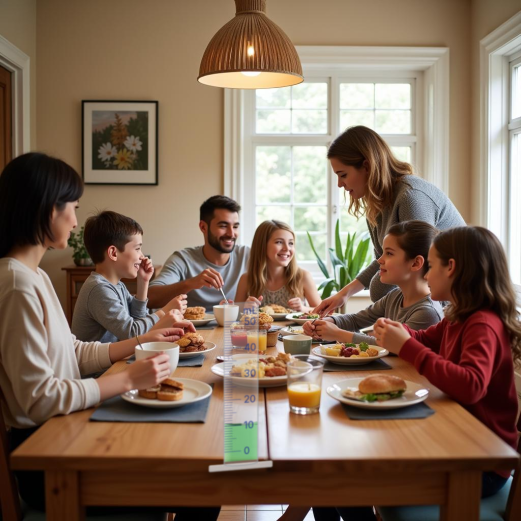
mL 10
